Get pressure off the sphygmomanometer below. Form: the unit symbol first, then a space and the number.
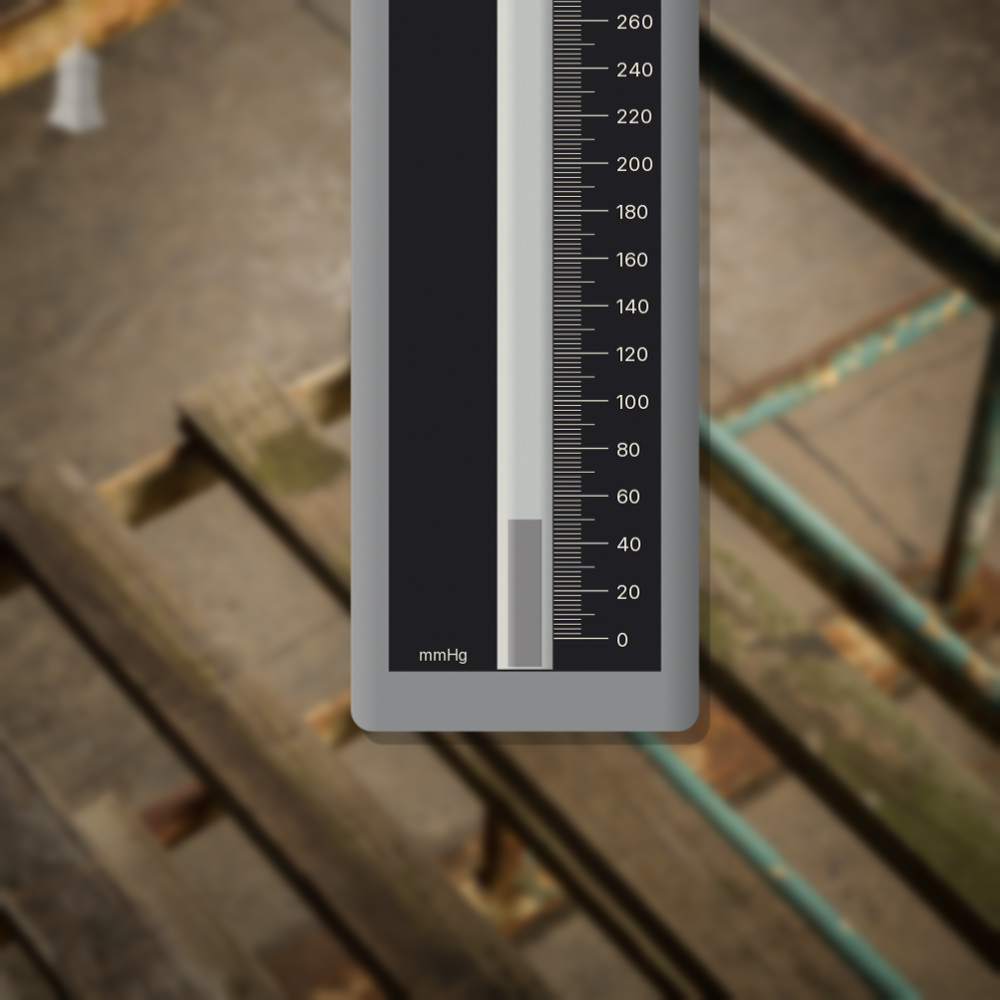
mmHg 50
